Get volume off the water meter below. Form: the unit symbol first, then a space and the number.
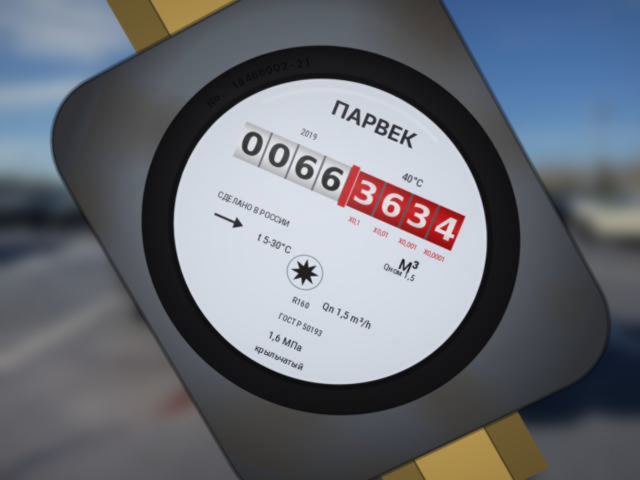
m³ 66.3634
